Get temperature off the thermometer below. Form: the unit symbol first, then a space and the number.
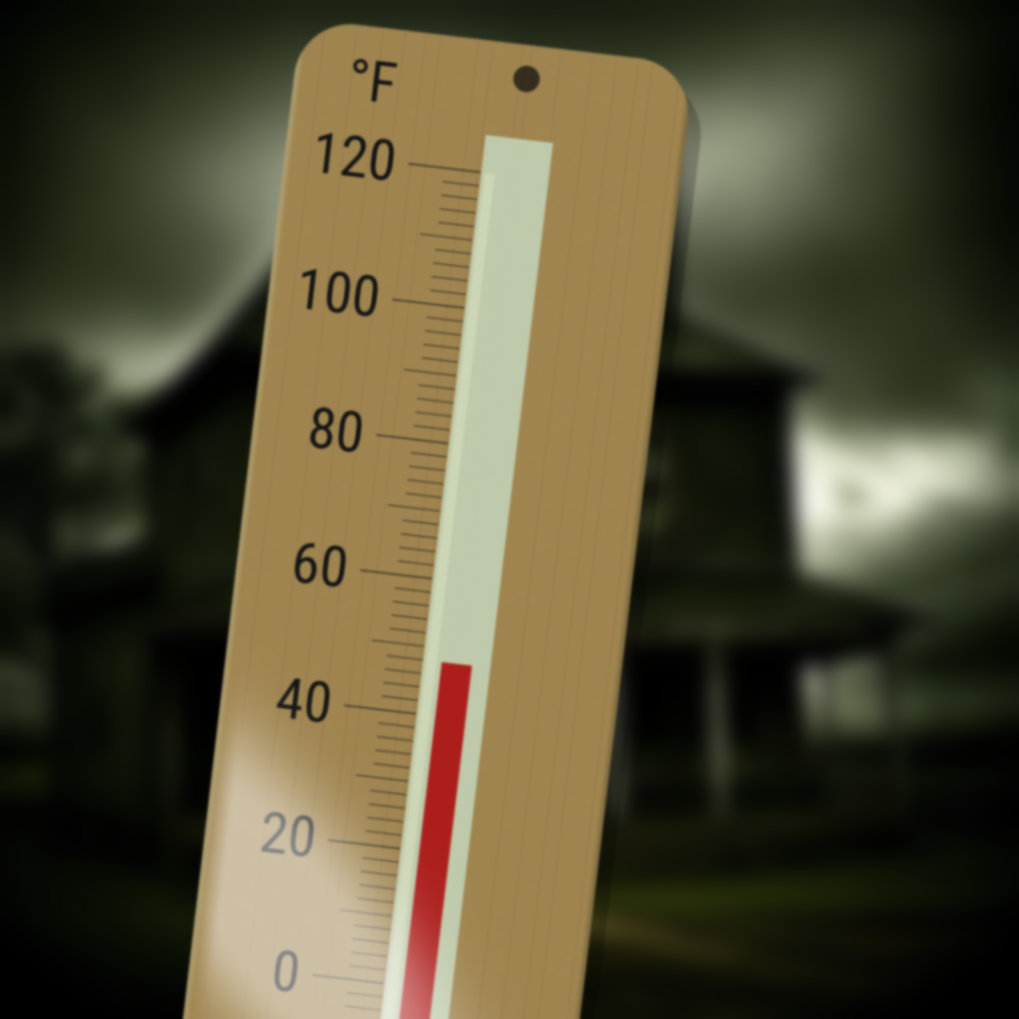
°F 48
